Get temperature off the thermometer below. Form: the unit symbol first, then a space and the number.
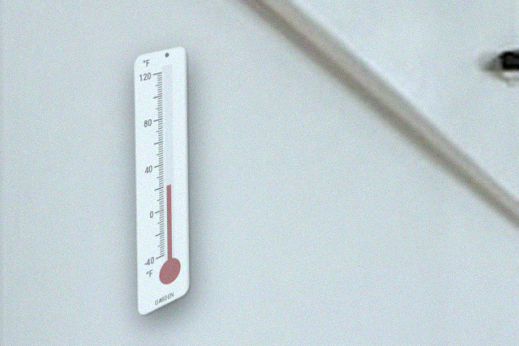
°F 20
